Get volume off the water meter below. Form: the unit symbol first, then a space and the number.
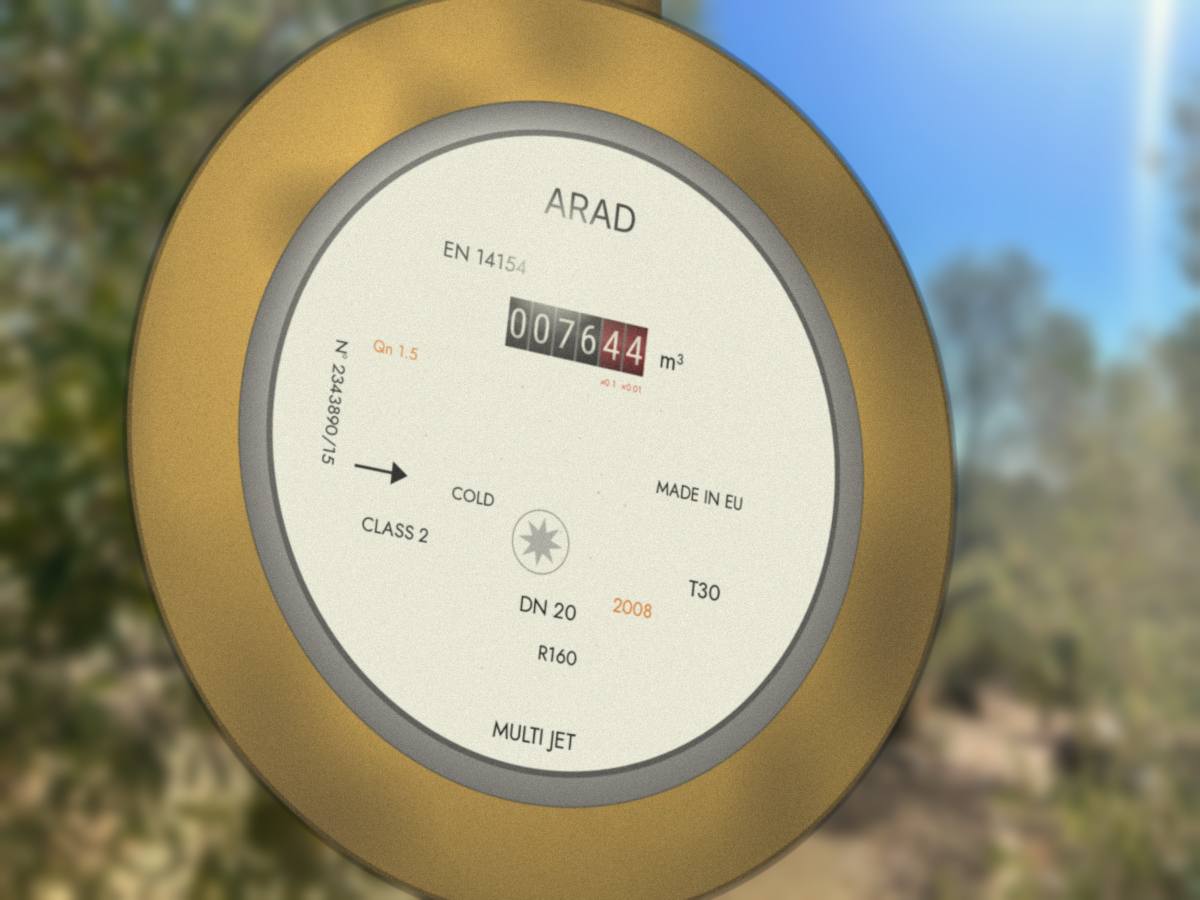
m³ 76.44
